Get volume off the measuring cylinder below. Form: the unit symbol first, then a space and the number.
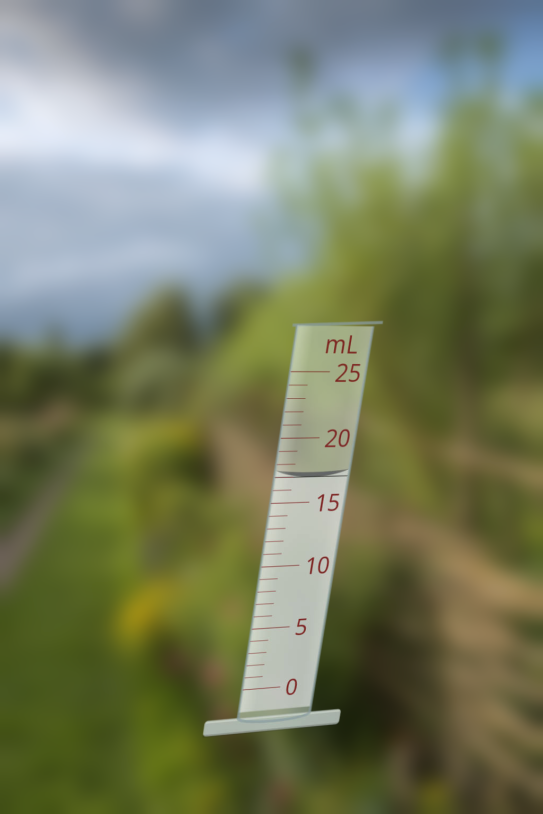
mL 17
